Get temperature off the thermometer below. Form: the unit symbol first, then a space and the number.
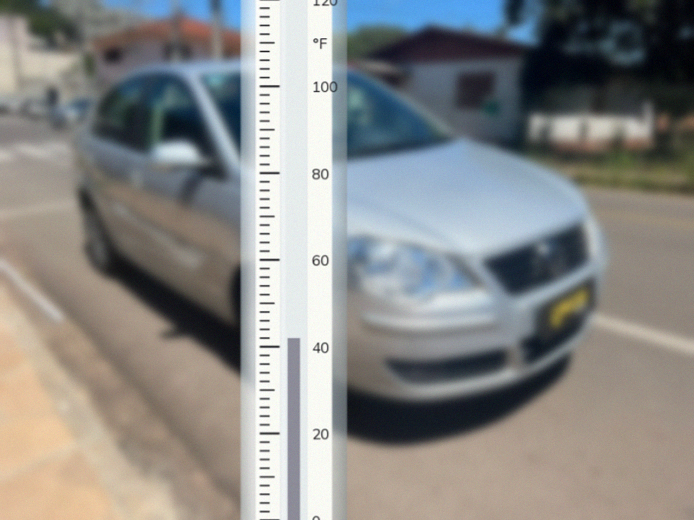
°F 42
